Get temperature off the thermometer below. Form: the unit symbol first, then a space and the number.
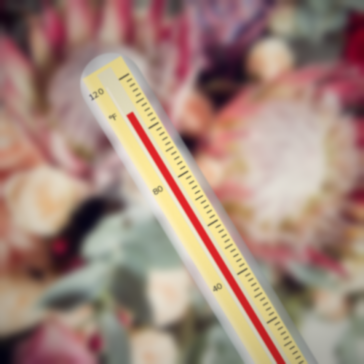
°F 108
